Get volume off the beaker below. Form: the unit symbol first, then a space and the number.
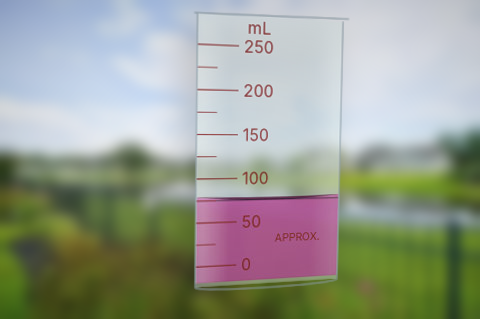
mL 75
